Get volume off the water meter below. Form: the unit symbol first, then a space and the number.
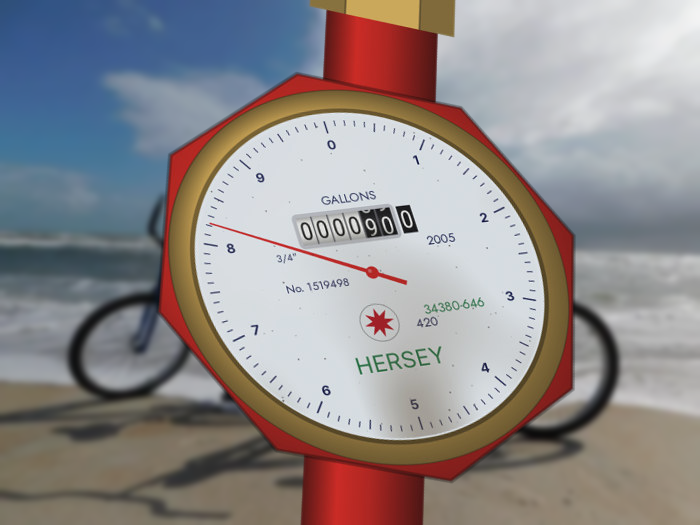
gal 898.2
